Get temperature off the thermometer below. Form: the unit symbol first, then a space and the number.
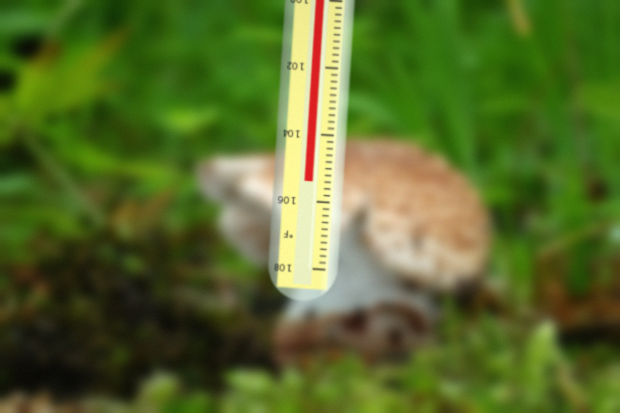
°F 105.4
